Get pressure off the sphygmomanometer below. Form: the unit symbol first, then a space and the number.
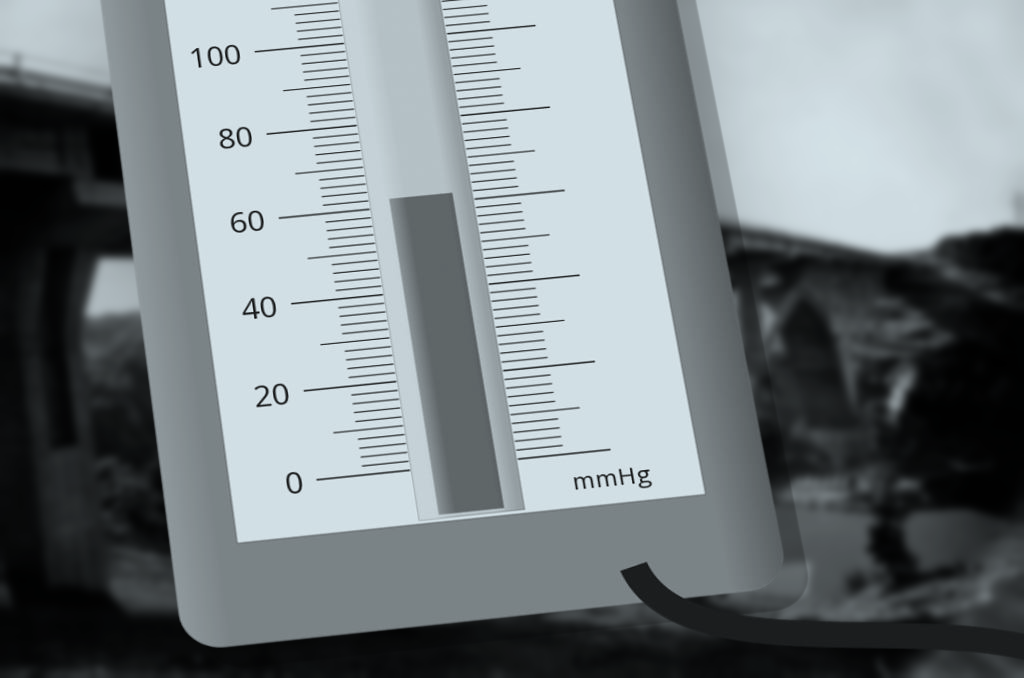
mmHg 62
